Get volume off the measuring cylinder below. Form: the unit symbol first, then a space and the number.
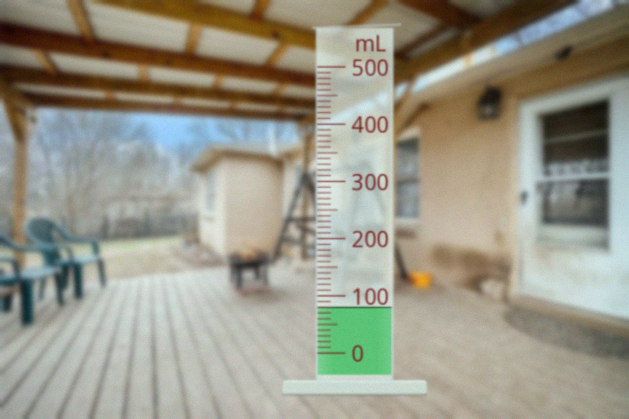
mL 80
